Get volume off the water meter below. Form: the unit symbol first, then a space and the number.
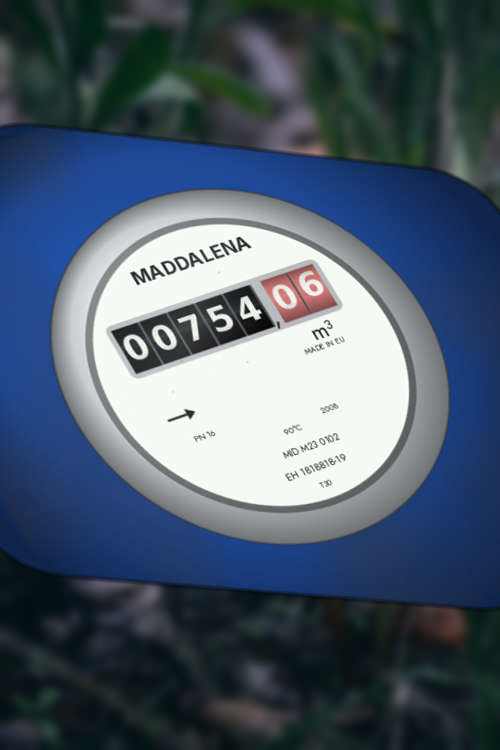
m³ 754.06
